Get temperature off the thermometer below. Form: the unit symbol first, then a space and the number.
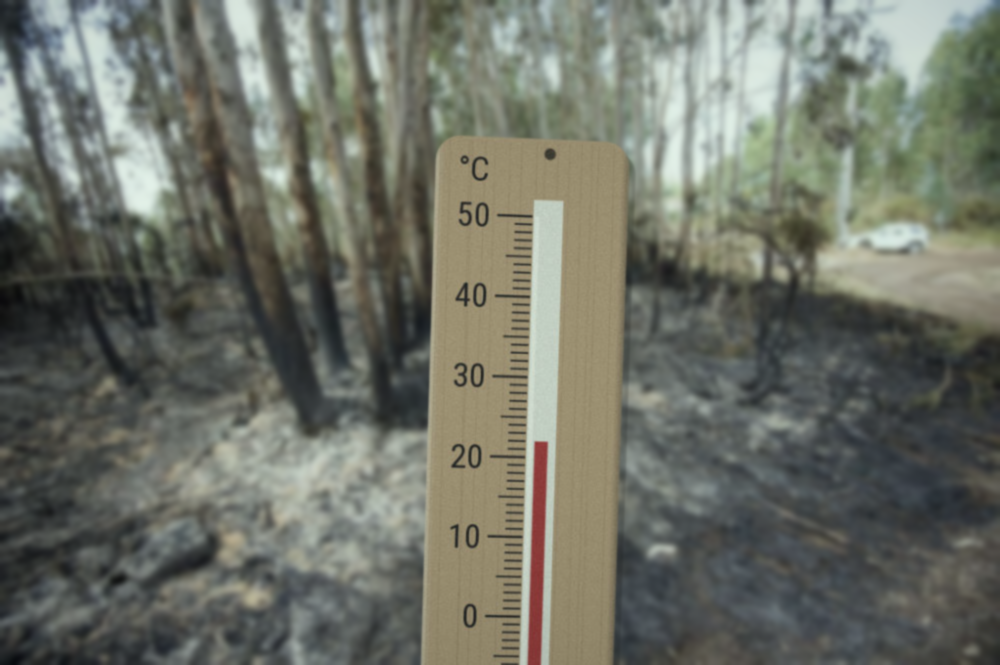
°C 22
